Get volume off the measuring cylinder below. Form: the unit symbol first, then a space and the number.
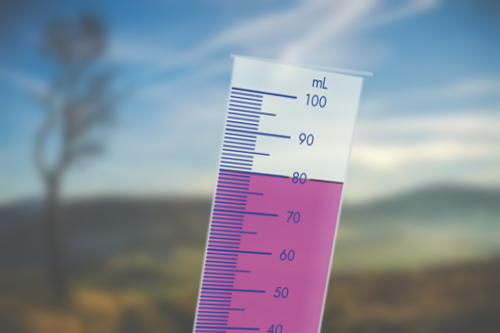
mL 80
